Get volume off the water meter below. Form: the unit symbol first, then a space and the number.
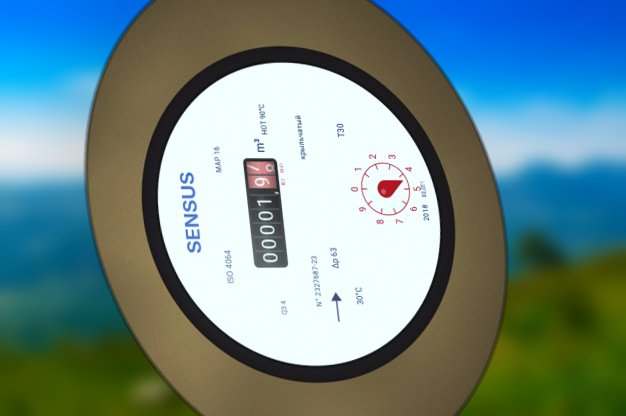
m³ 1.974
